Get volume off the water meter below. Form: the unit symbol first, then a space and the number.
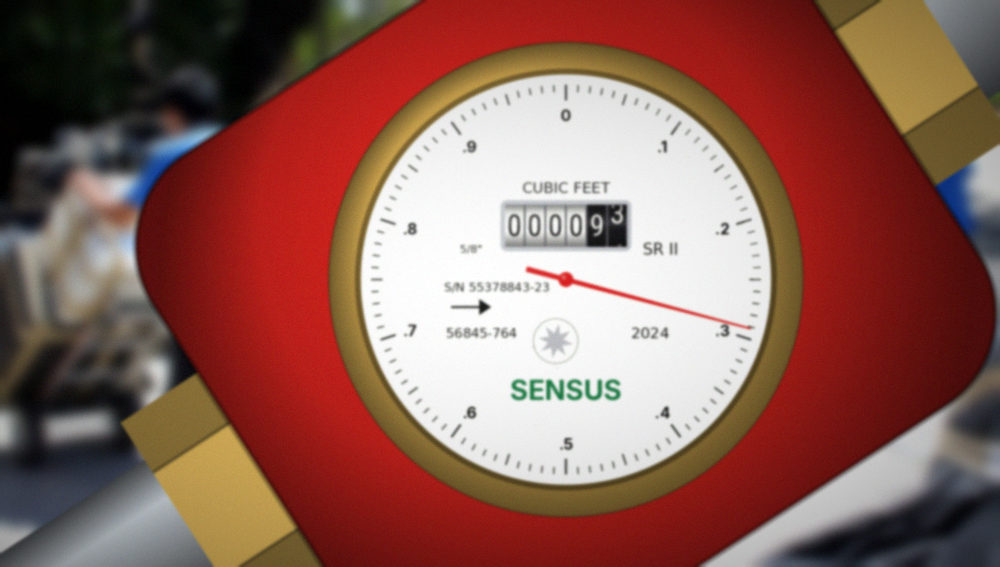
ft³ 93.29
